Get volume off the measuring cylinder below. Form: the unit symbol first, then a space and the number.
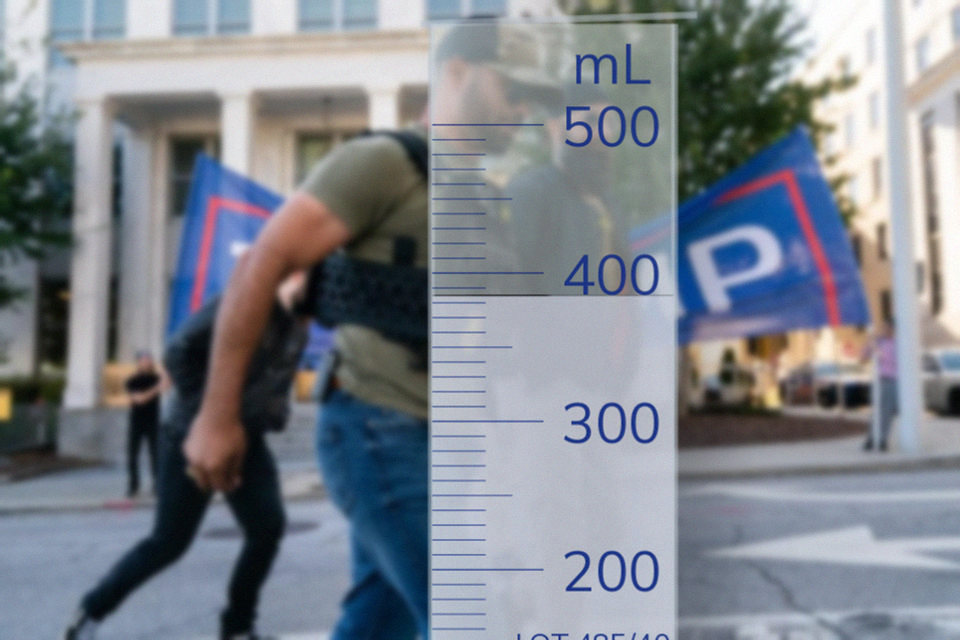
mL 385
